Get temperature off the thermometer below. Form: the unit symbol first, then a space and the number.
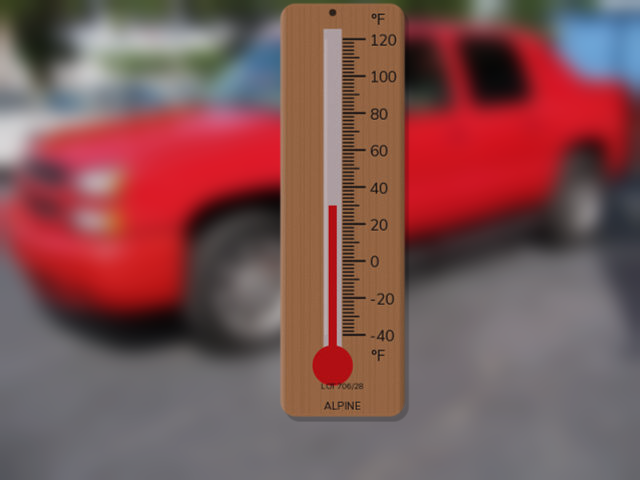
°F 30
